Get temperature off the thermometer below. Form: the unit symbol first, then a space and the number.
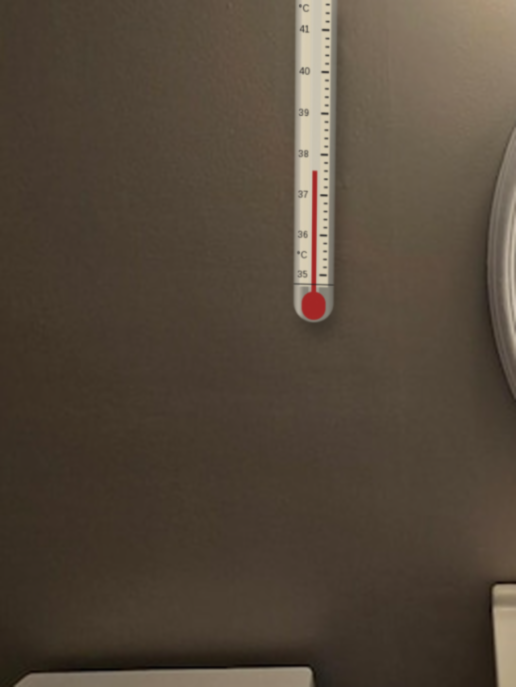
°C 37.6
